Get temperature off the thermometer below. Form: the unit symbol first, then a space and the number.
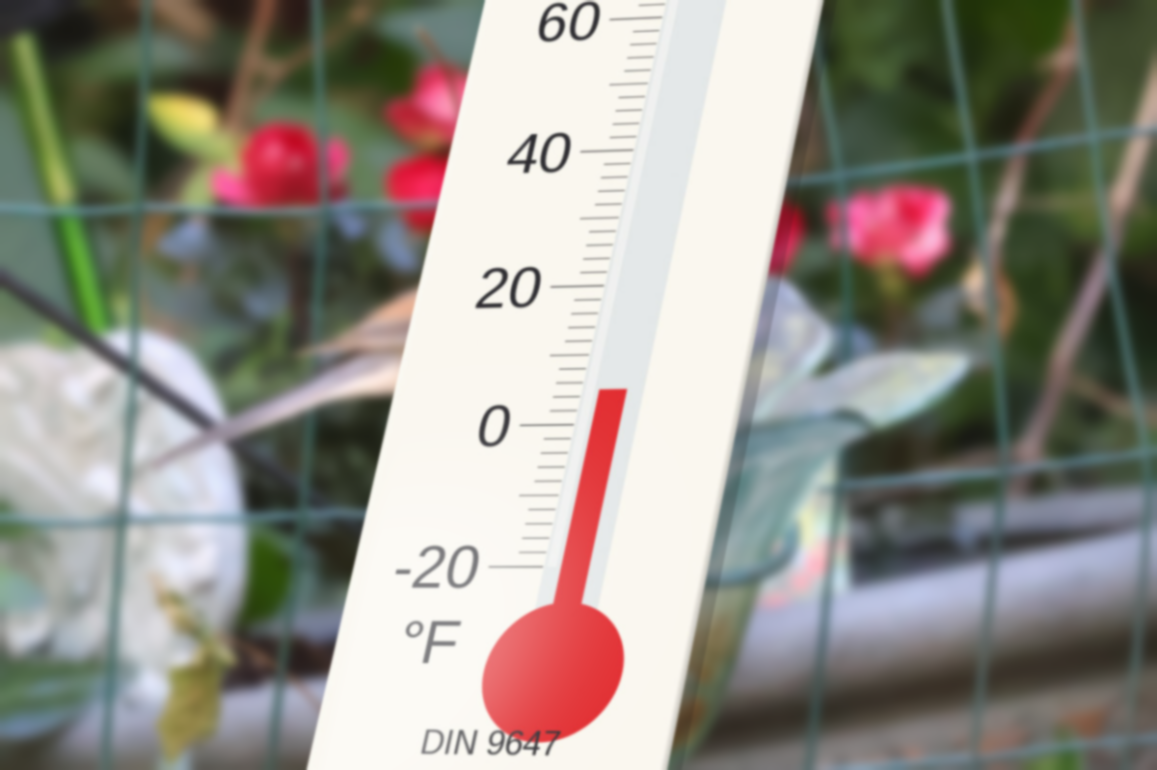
°F 5
